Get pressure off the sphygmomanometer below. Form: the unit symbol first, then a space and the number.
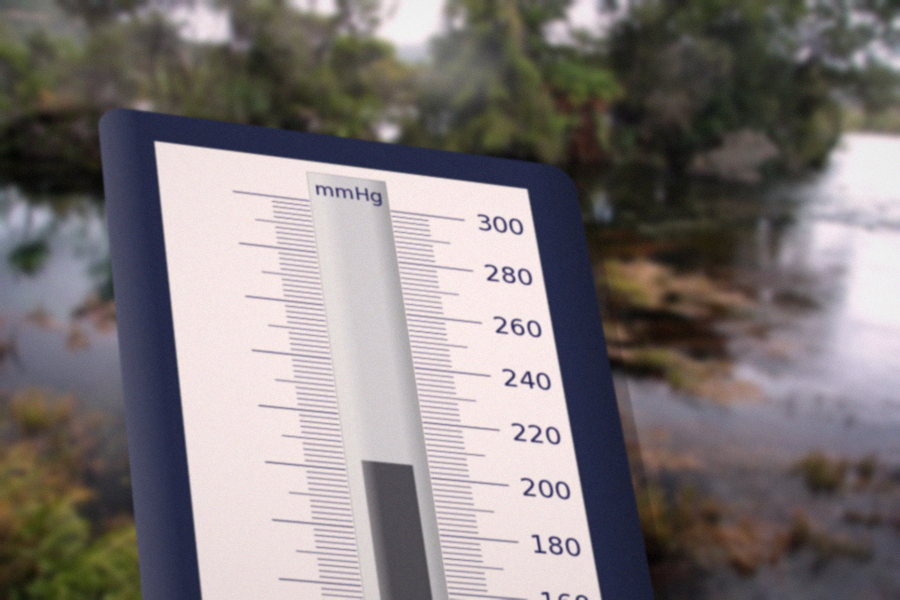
mmHg 204
